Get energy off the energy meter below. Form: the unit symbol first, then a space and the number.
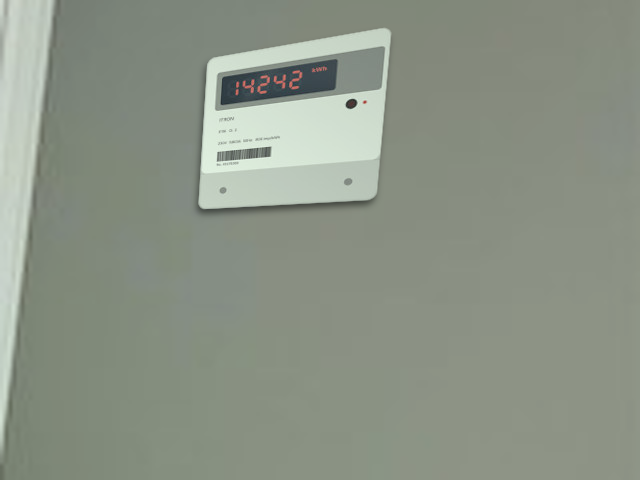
kWh 14242
